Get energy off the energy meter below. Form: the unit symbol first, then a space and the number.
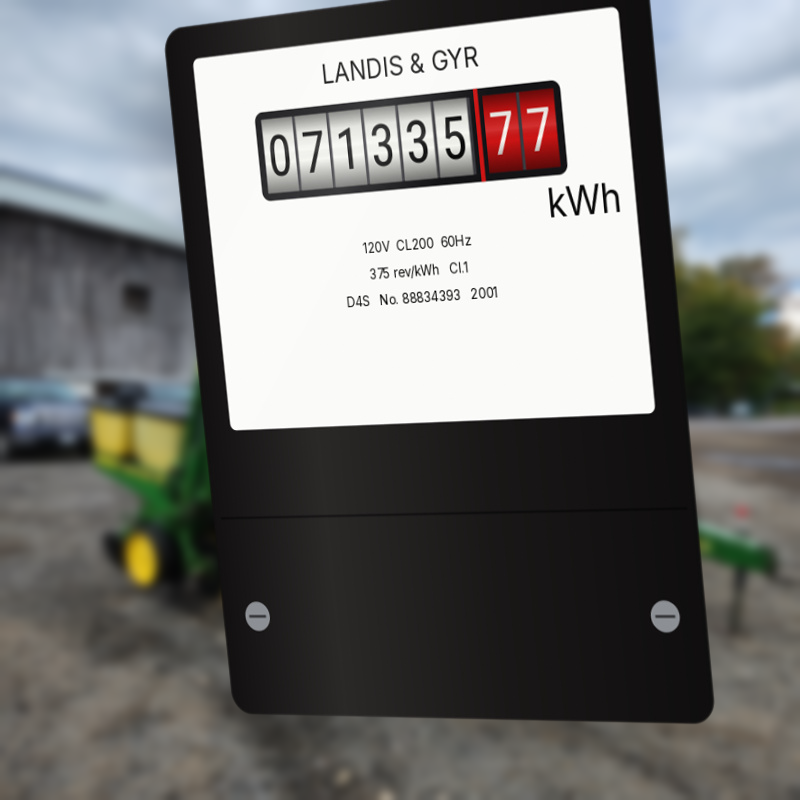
kWh 71335.77
